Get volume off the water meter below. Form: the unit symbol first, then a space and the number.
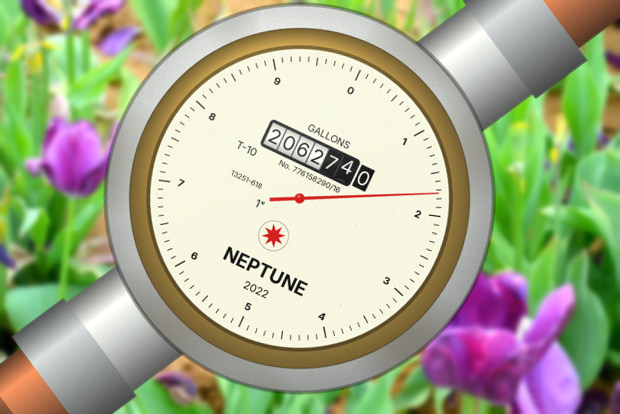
gal 2062741.7
